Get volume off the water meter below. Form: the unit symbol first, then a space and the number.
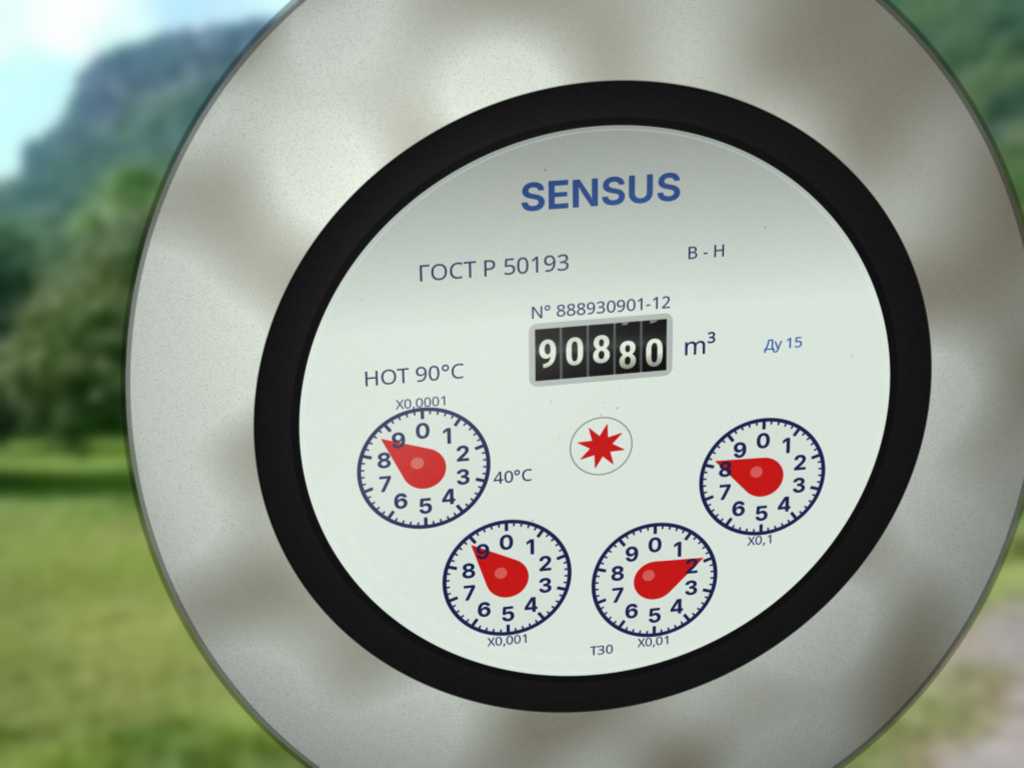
m³ 90879.8188
